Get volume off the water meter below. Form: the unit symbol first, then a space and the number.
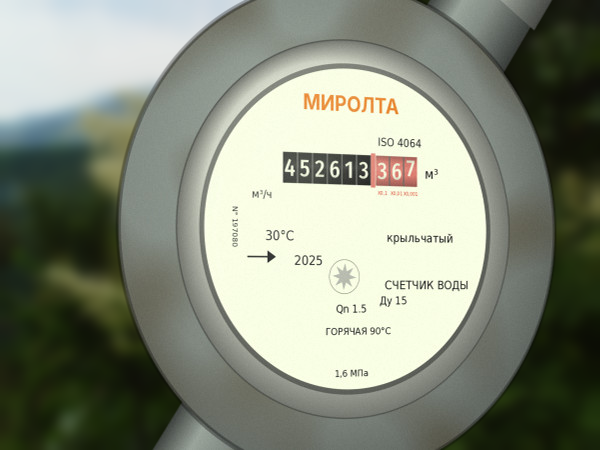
m³ 452613.367
